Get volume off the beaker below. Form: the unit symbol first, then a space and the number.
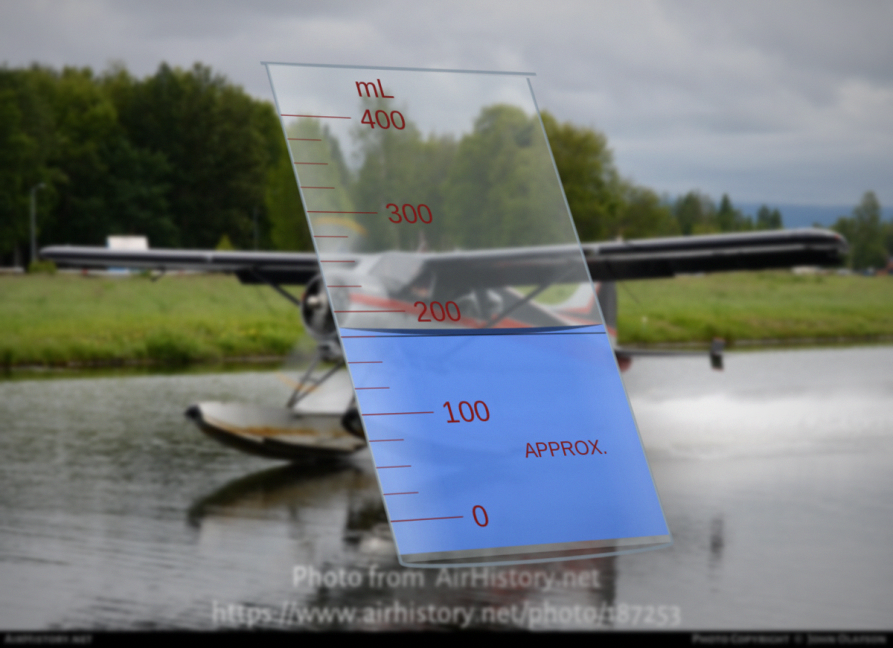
mL 175
